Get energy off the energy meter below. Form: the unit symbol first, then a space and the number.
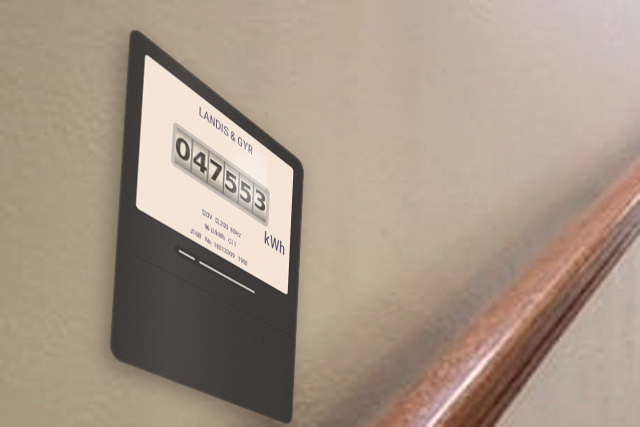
kWh 47553
